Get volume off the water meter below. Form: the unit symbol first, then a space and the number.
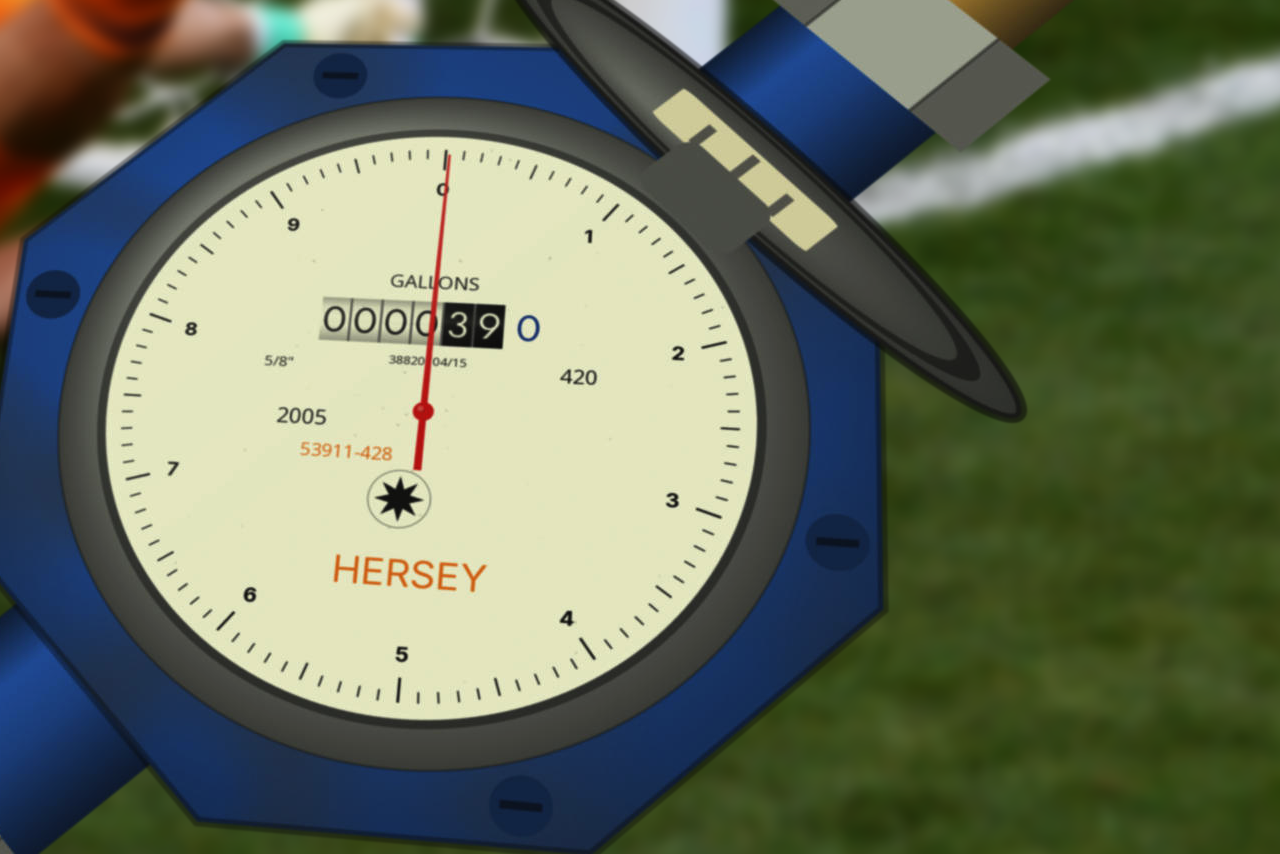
gal 390.0
